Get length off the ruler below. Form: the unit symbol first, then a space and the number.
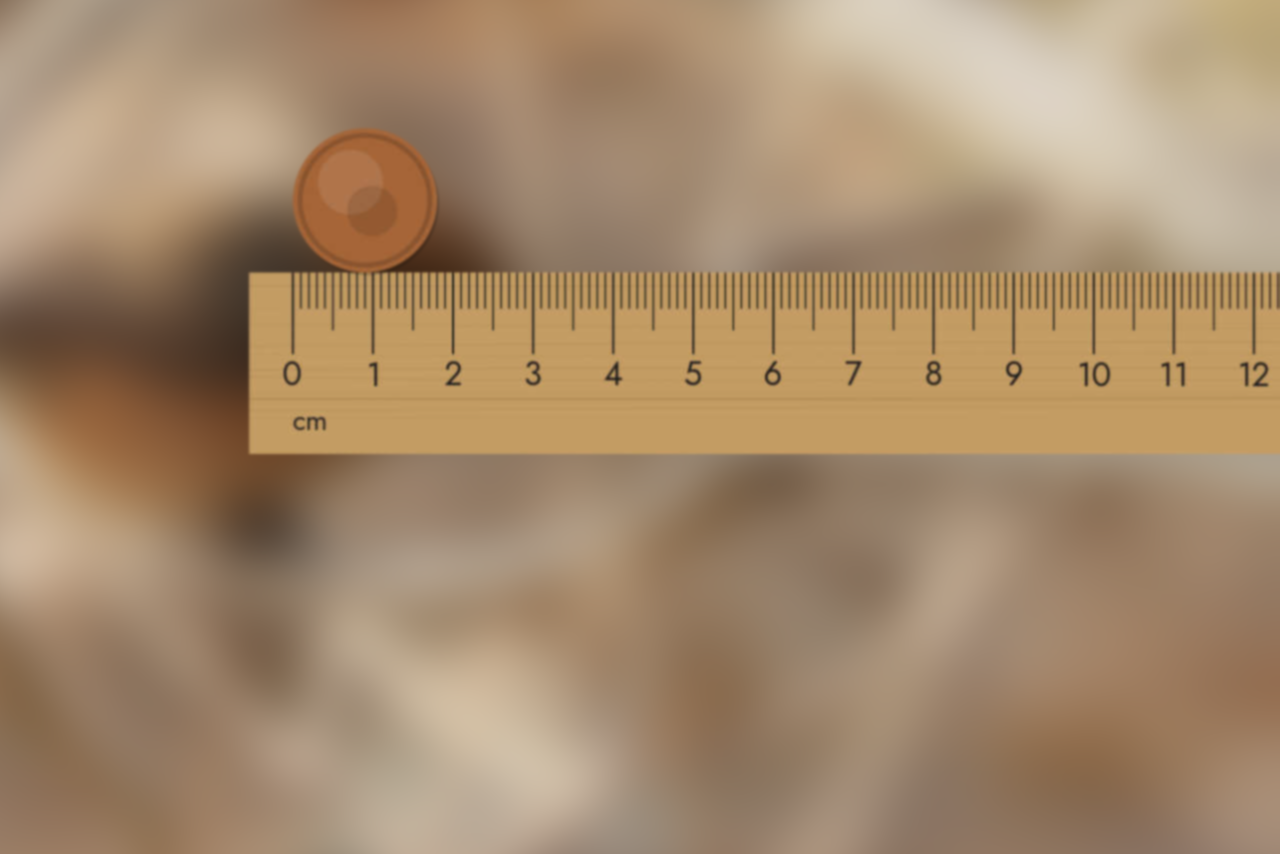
cm 1.8
